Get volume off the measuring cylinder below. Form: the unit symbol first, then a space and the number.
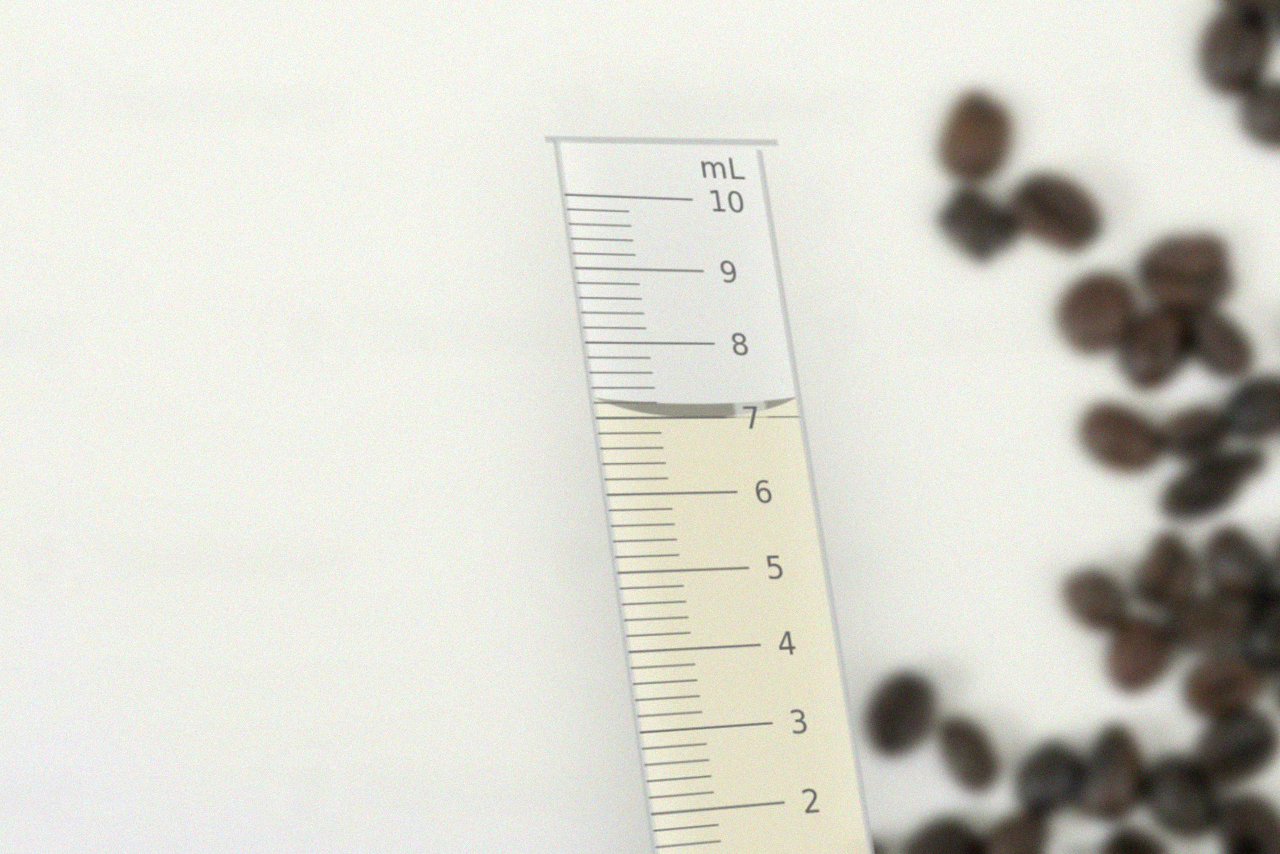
mL 7
